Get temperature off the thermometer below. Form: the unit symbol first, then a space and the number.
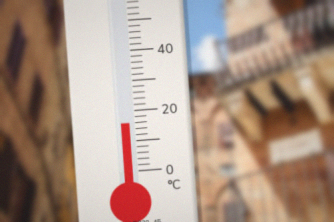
°C 16
